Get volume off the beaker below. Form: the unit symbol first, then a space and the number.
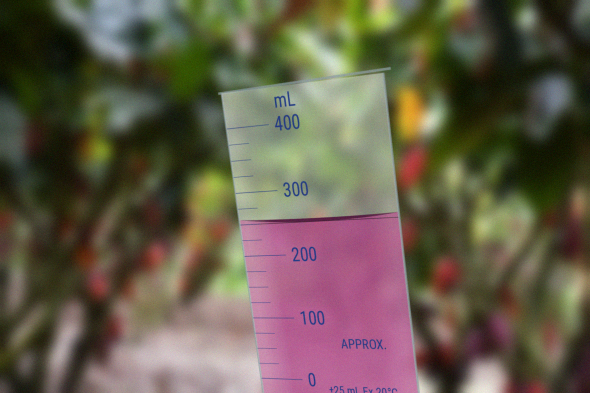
mL 250
